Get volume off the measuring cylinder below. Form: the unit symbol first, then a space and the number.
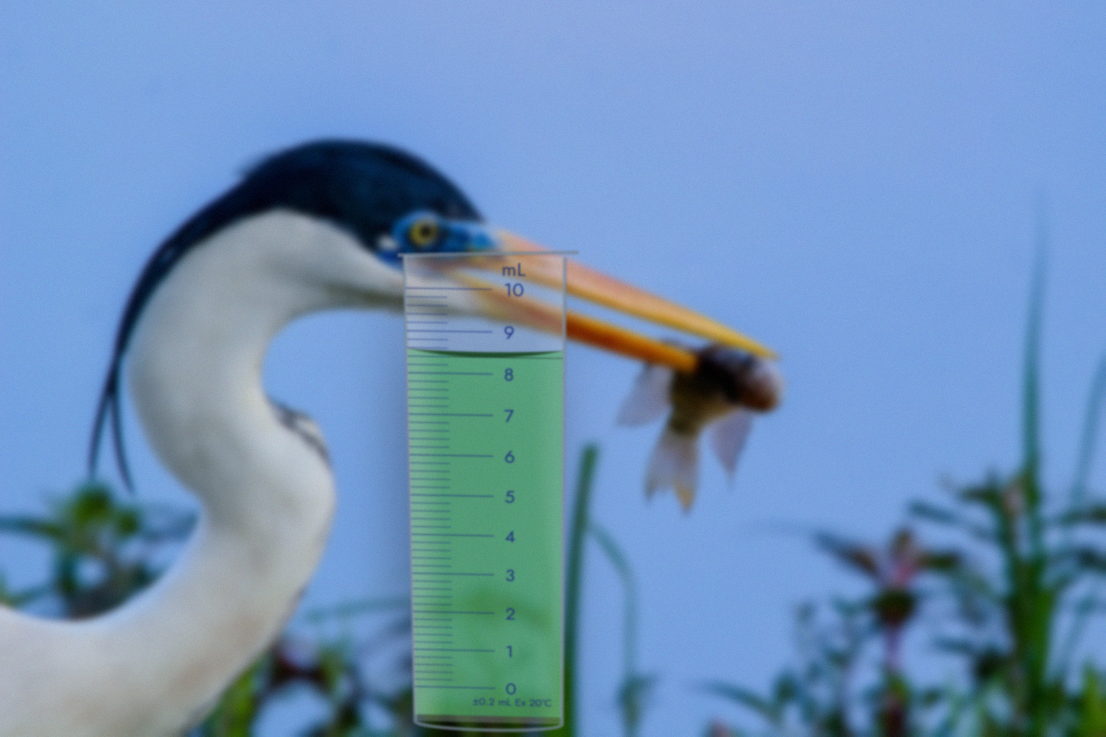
mL 8.4
